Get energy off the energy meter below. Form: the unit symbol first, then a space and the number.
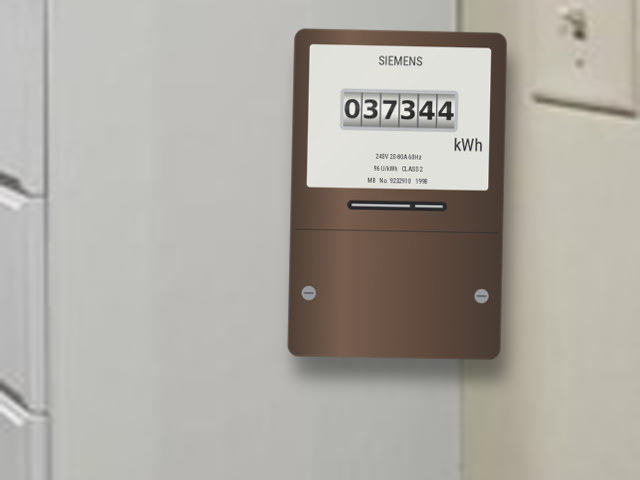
kWh 37344
